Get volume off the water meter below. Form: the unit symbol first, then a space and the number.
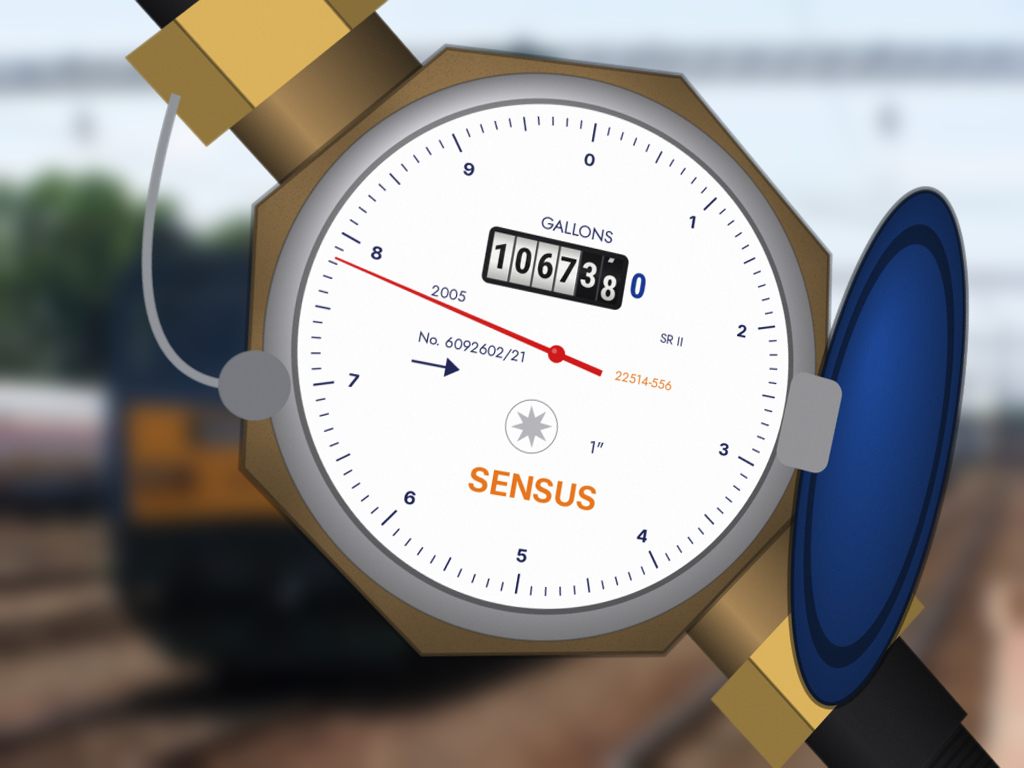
gal 1067377.8
